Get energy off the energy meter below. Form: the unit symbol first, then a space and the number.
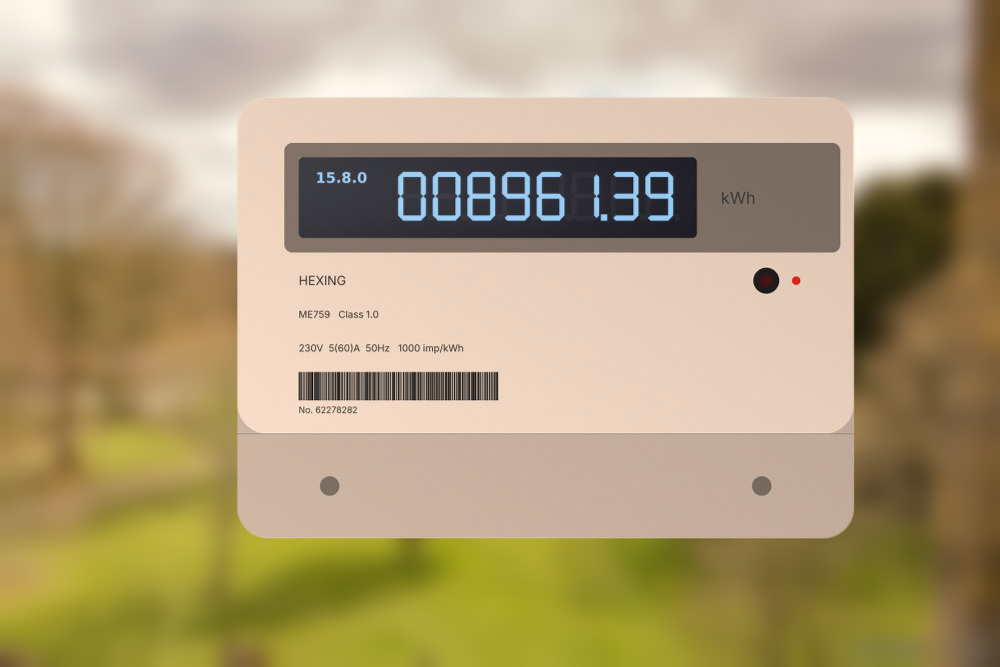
kWh 8961.39
